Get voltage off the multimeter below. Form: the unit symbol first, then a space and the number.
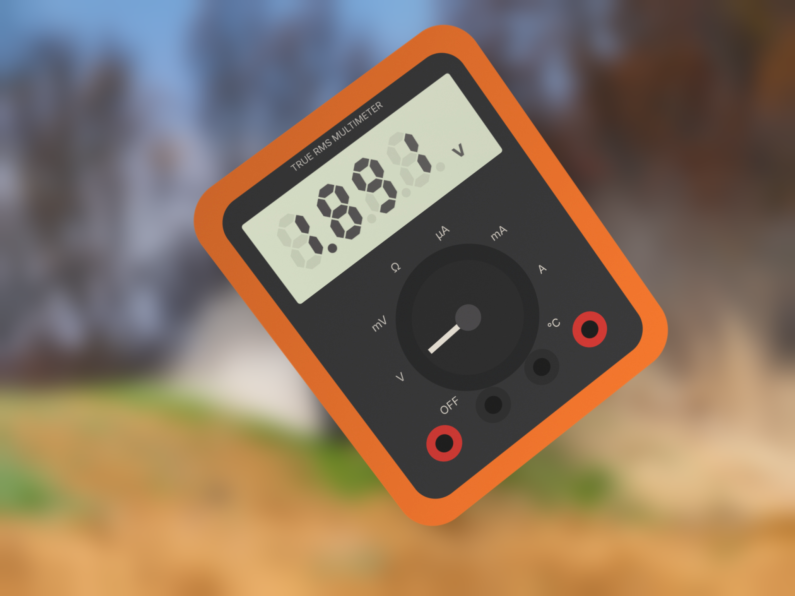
V 1.891
